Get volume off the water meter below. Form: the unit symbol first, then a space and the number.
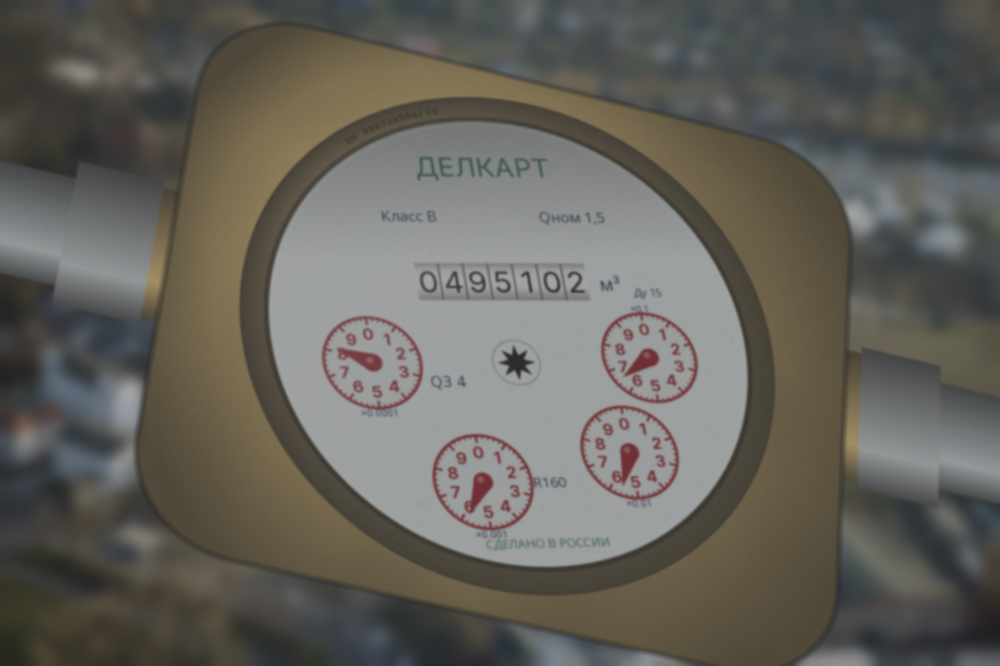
m³ 495102.6558
